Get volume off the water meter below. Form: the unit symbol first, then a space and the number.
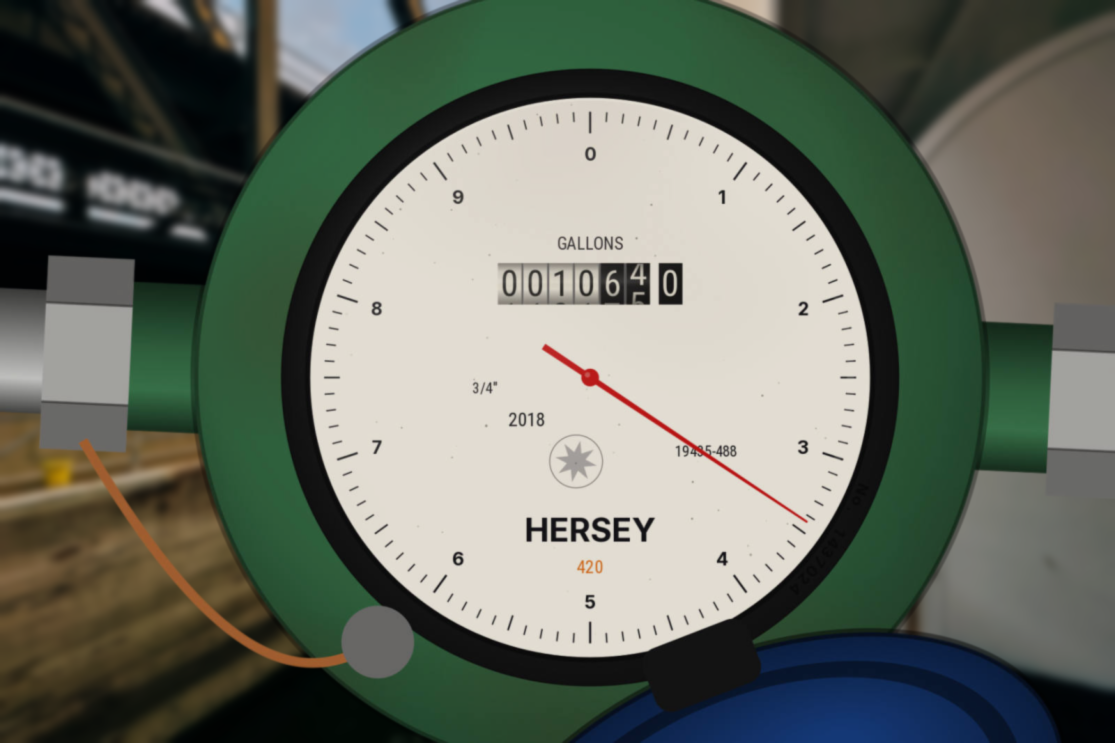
gal 10643.4
